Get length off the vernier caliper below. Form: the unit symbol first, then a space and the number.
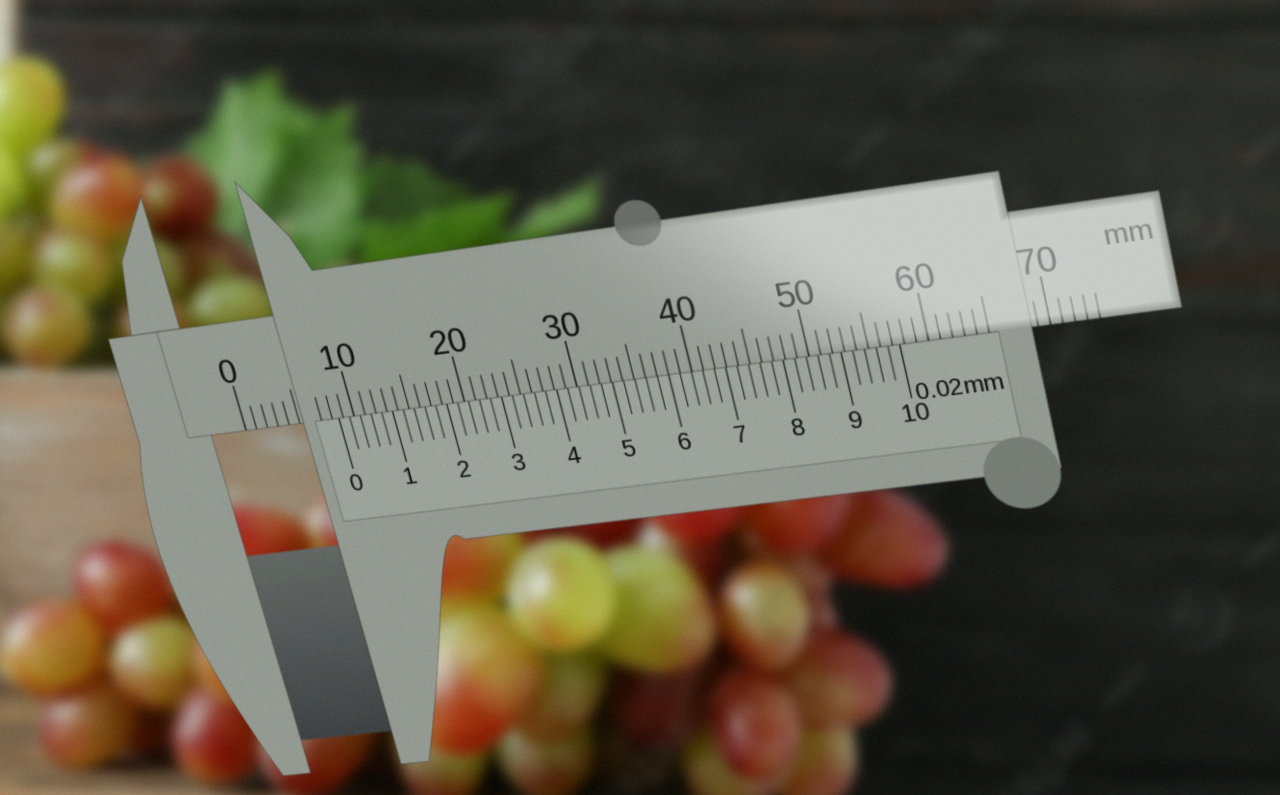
mm 8.6
